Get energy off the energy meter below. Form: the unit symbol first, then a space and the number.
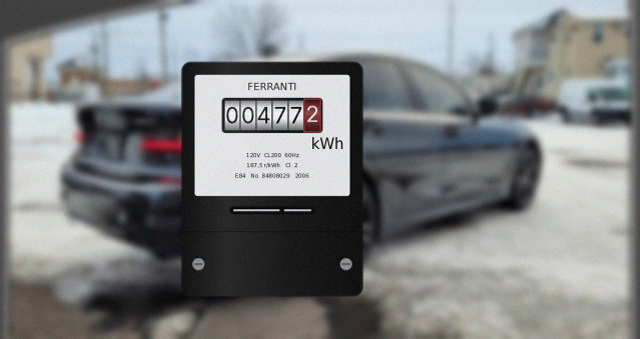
kWh 477.2
